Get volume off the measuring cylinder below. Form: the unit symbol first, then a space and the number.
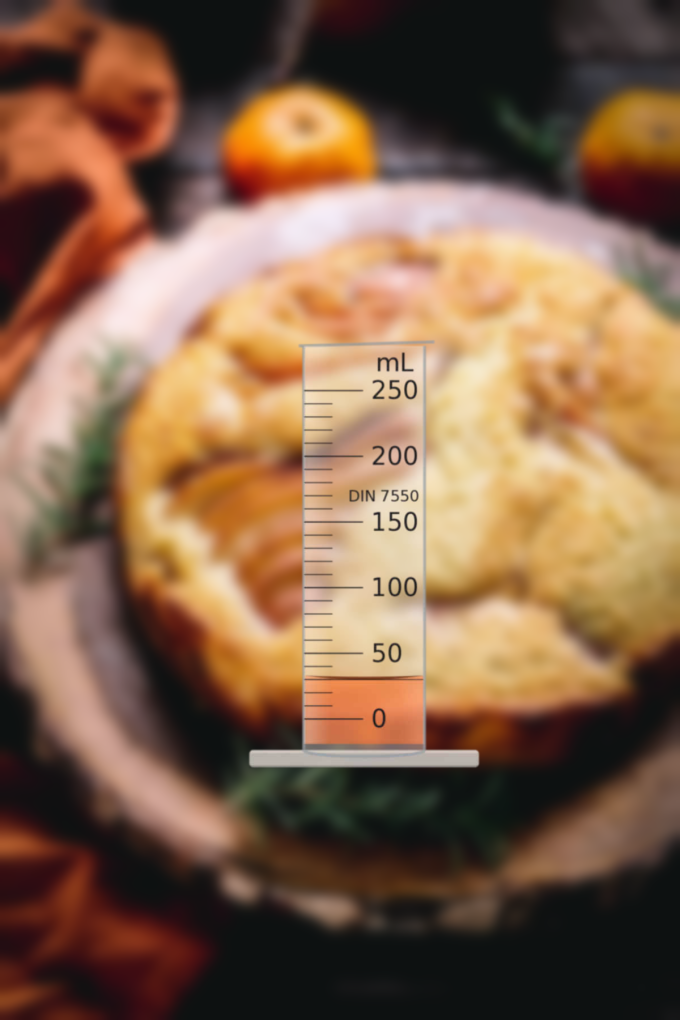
mL 30
